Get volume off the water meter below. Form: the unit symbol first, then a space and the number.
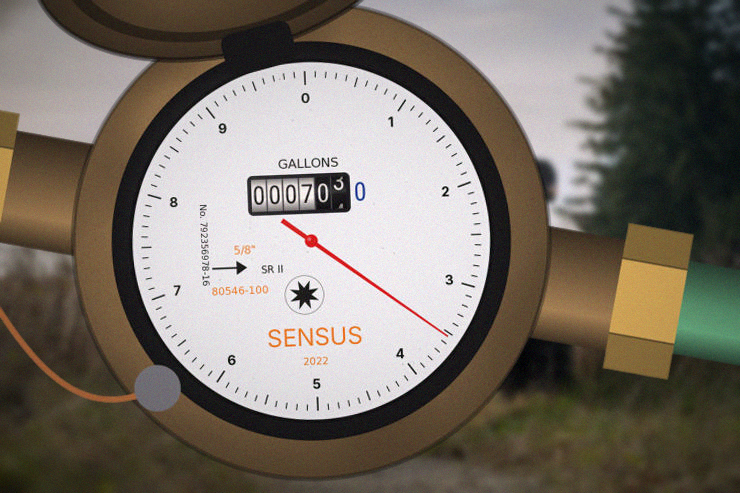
gal 7033.5
